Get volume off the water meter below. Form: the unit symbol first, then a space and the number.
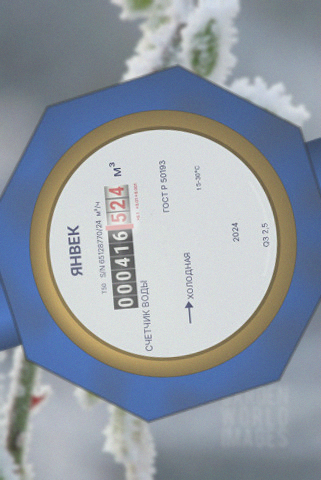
m³ 416.524
